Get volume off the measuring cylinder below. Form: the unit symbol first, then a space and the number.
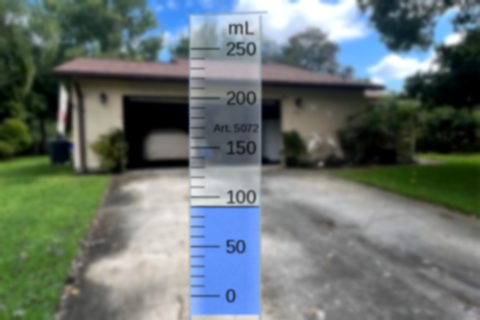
mL 90
